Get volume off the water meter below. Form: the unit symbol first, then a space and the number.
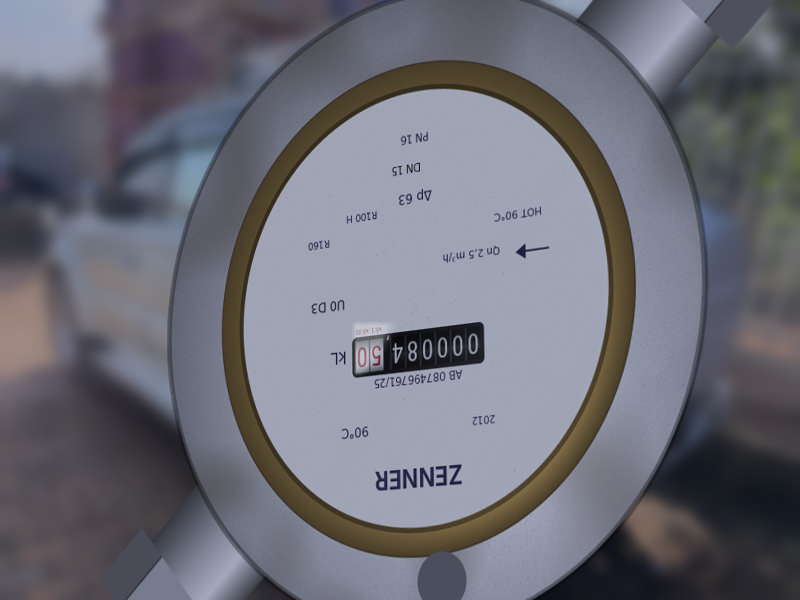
kL 84.50
